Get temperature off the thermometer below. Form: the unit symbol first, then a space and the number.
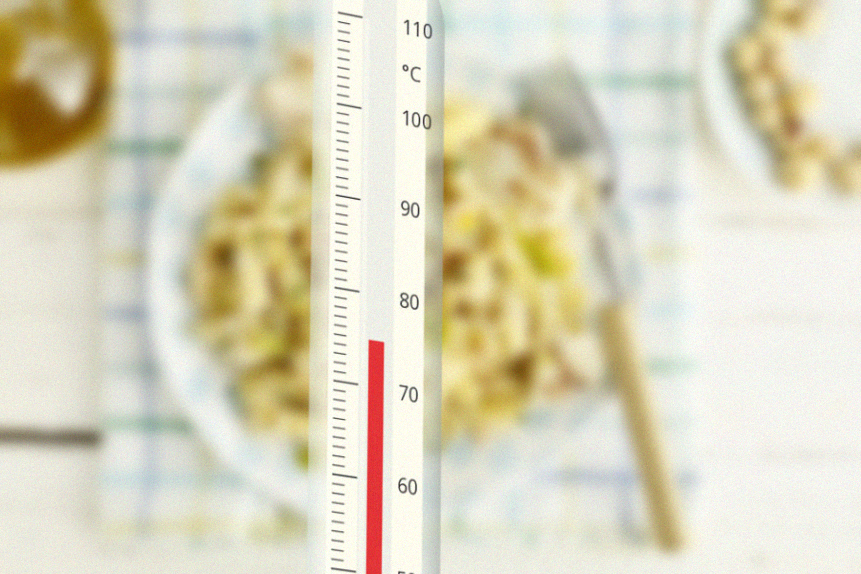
°C 75
